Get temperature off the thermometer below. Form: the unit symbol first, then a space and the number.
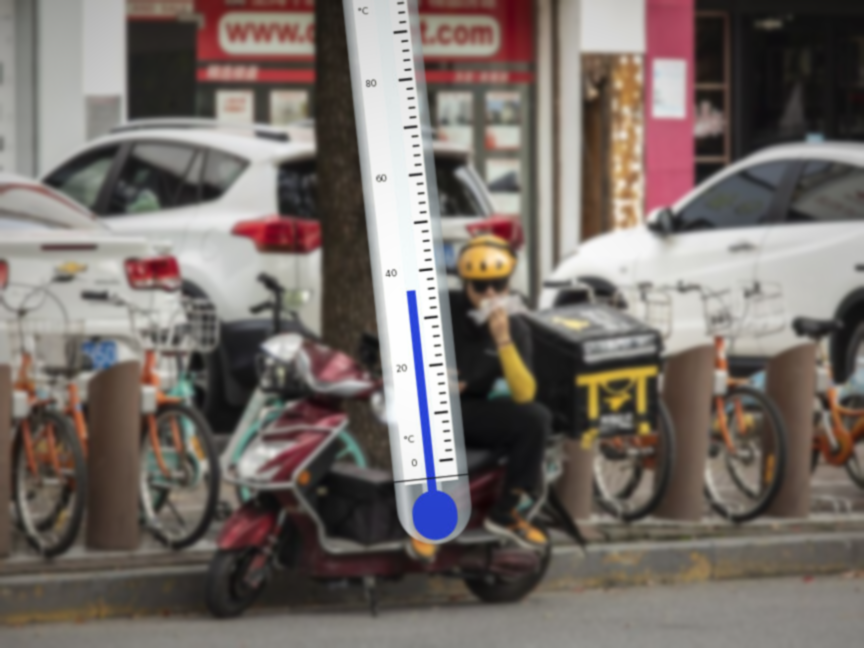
°C 36
